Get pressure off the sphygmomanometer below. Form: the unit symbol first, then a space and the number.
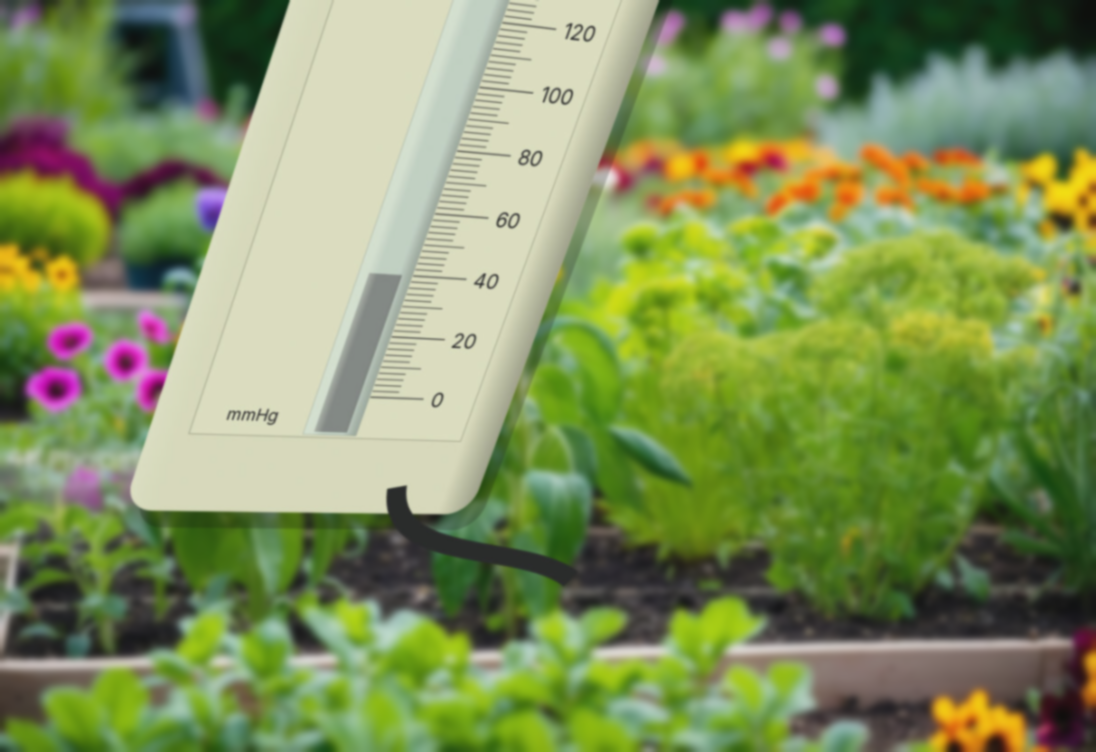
mmHg 40
